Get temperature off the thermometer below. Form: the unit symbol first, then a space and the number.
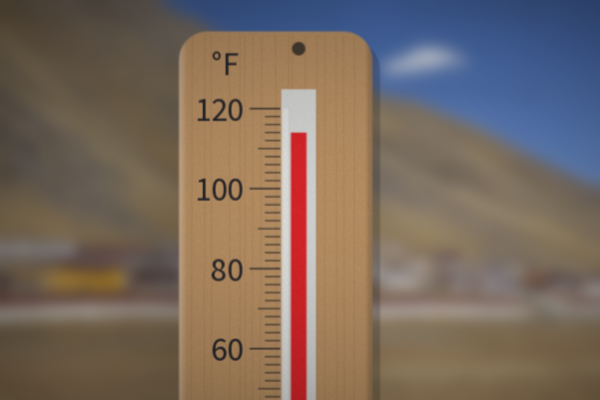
°F 114
